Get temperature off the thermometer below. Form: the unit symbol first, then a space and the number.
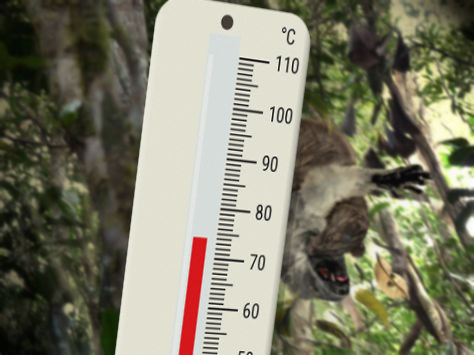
°C 74
